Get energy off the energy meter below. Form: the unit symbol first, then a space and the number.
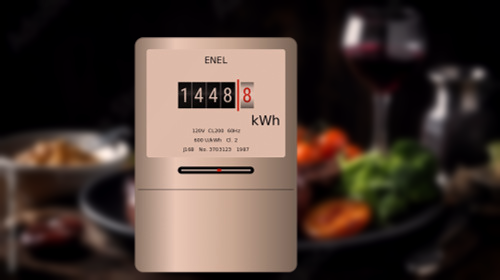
kWh 1448.8
